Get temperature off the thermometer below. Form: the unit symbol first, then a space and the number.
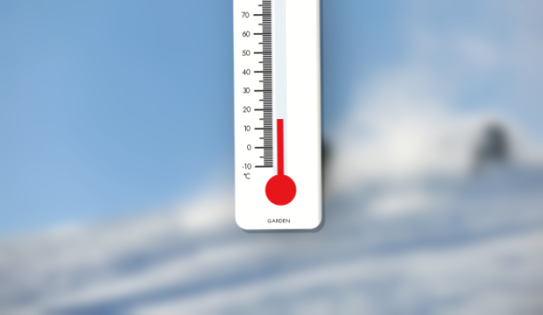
°C 15
